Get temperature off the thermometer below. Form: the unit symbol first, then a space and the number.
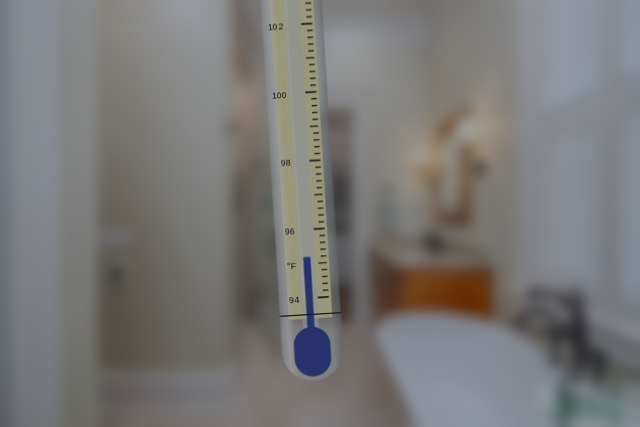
°F 95.2
